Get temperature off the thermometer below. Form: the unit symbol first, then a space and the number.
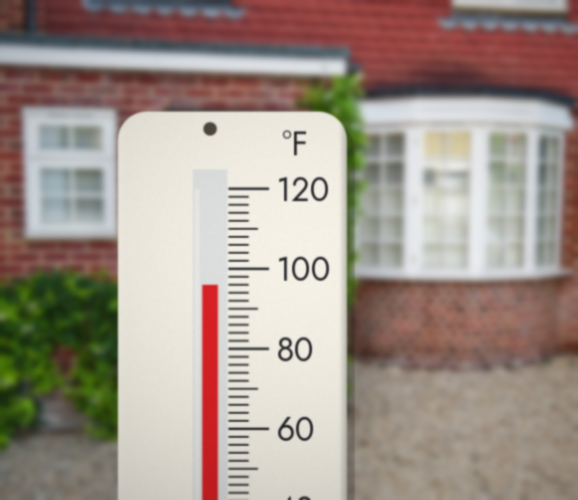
°F 96
